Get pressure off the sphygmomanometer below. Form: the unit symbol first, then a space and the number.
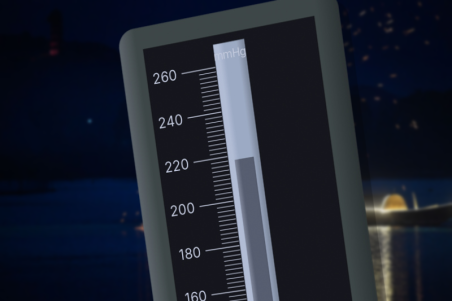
mmHg 218
